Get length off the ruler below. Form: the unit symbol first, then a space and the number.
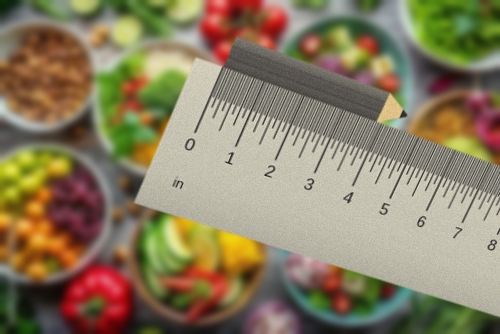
in 4.5
